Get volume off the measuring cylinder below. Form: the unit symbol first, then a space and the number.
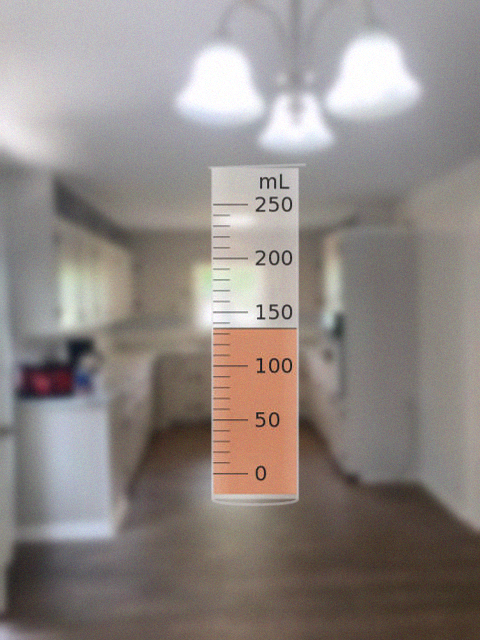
mL 135
